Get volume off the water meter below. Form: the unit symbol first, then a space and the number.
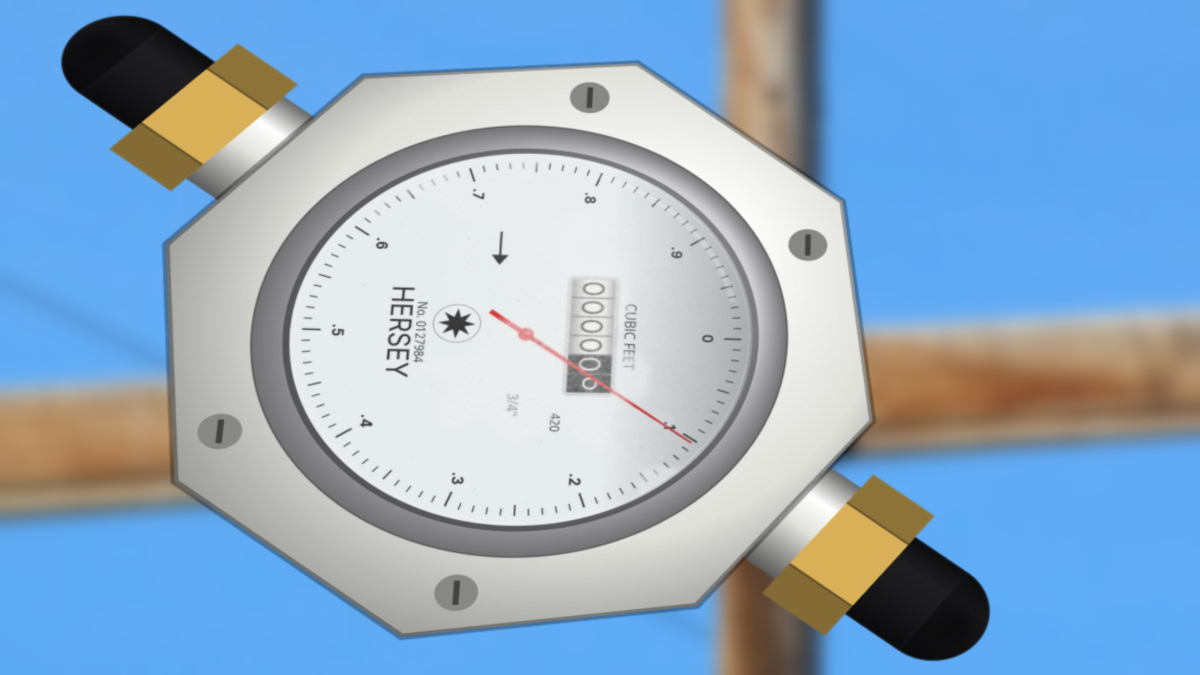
ft³ 6.10
